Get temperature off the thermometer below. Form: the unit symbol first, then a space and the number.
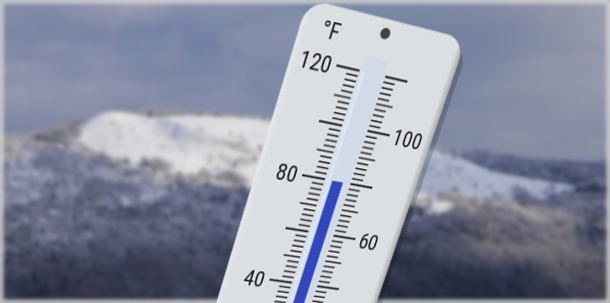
°F 80
